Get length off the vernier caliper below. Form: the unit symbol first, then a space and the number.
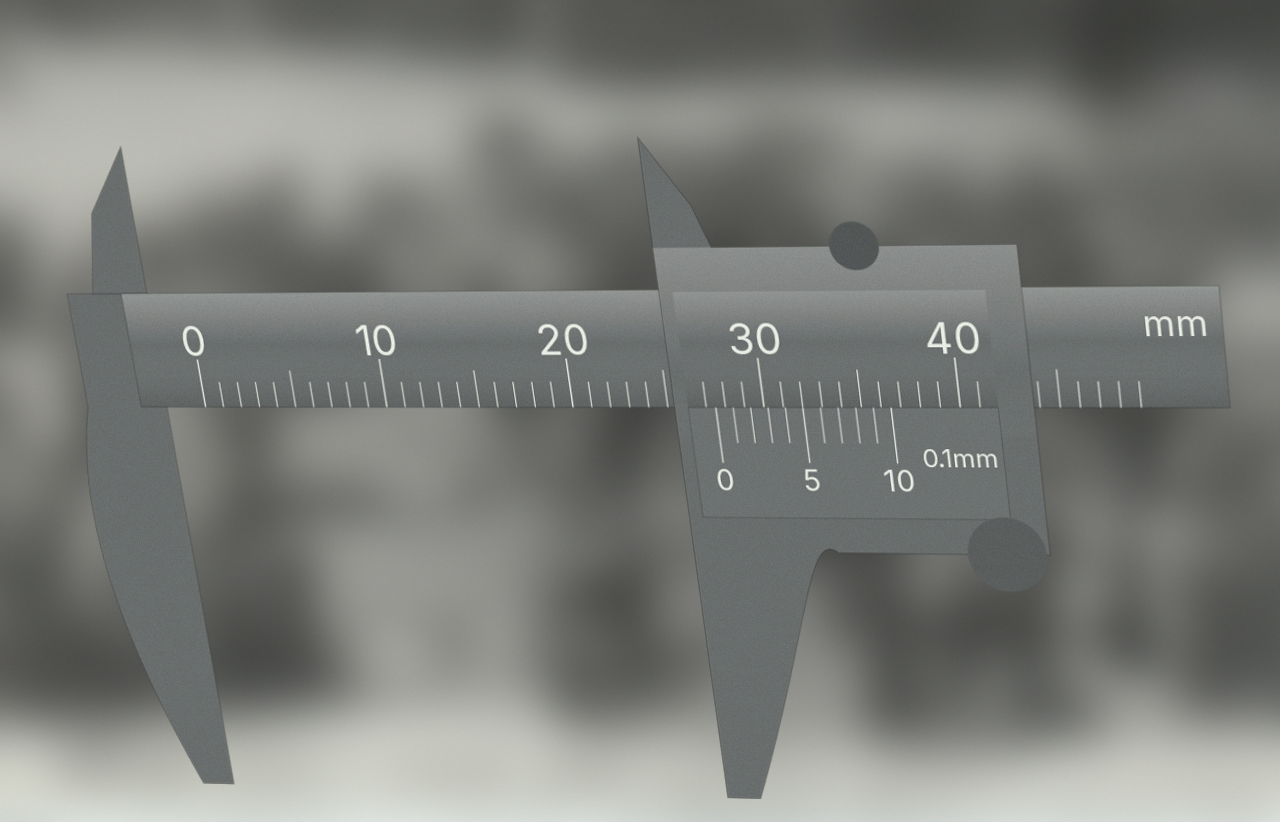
mm 27.5
